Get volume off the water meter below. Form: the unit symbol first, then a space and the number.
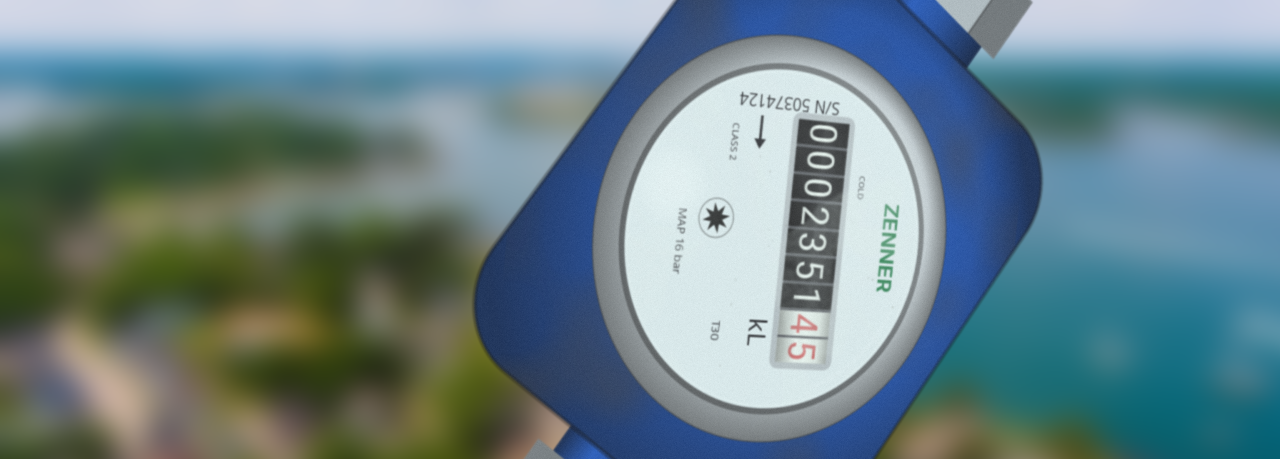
kL 2351.45
